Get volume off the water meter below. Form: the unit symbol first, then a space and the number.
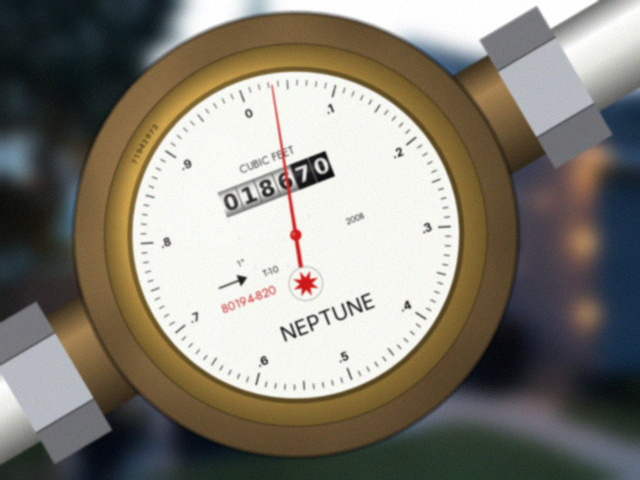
ft³ 18670.03
